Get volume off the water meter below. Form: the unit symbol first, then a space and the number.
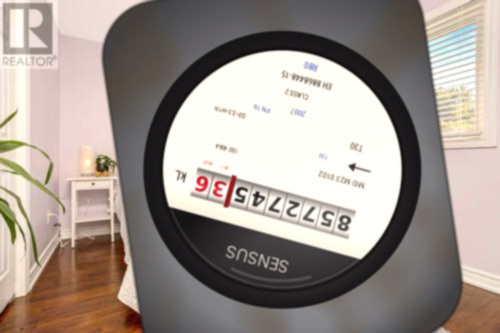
kL 8572745.36
